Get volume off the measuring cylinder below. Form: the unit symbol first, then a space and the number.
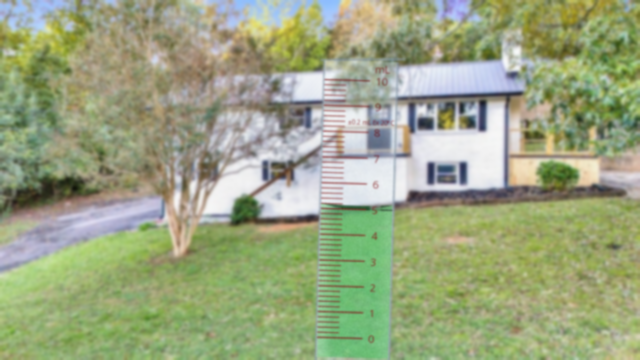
mL 5
